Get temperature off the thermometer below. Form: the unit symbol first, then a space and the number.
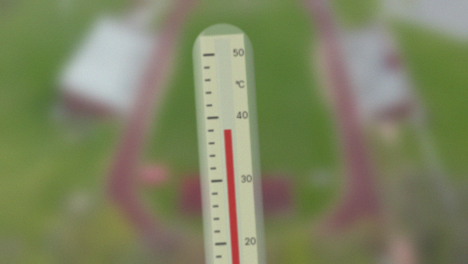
°C 38
